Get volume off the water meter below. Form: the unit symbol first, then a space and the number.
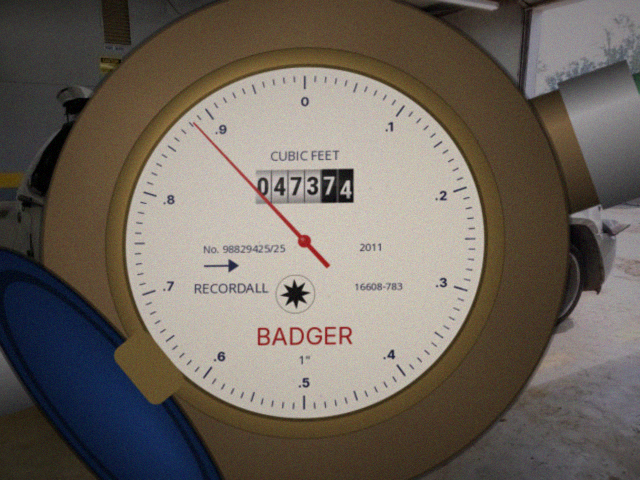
ft³ 47373.88
